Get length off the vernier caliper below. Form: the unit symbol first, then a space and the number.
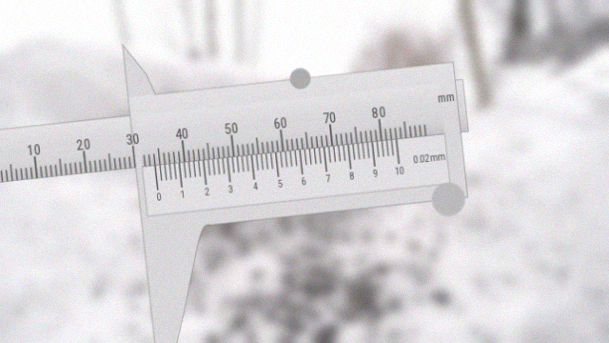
mm 34.0
